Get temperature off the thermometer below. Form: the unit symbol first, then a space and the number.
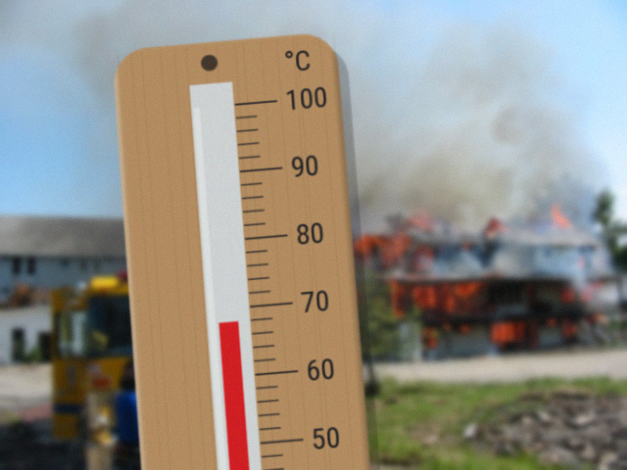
°C 68
